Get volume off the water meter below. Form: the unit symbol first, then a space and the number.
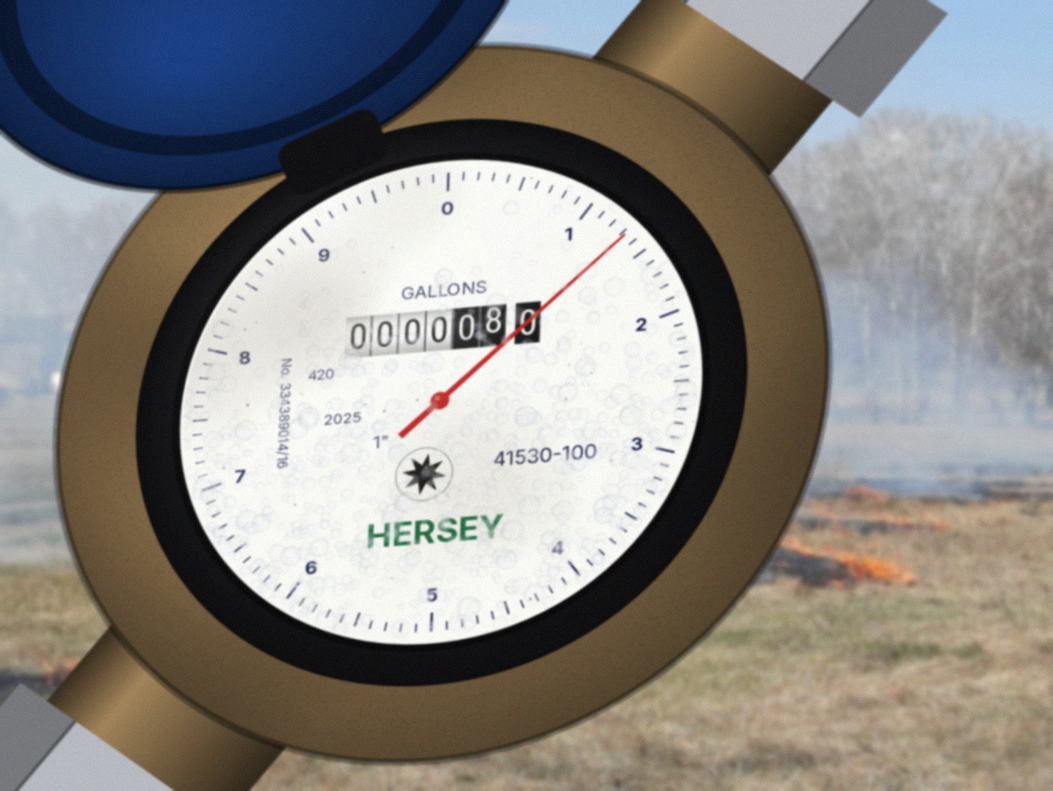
gal 81.3
